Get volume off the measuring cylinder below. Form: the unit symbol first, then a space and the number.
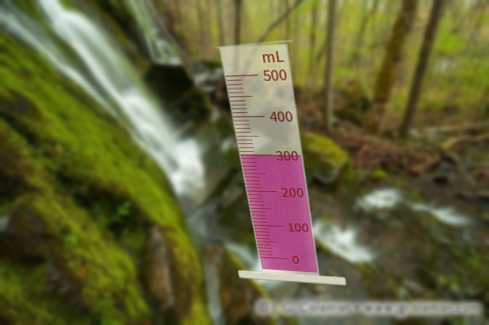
mL 300
